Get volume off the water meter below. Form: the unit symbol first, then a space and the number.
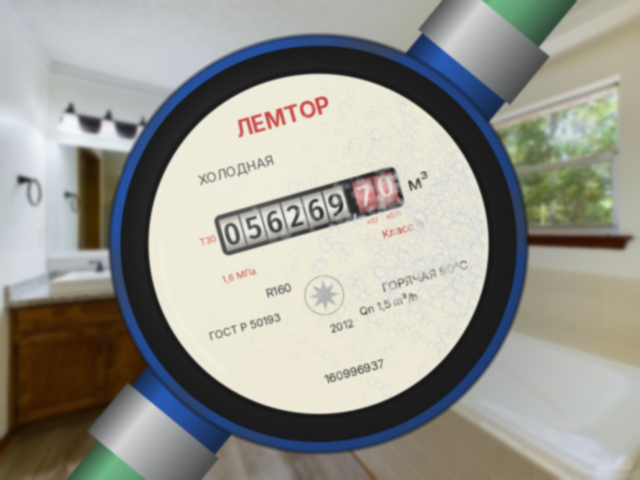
m³ 56269.70
